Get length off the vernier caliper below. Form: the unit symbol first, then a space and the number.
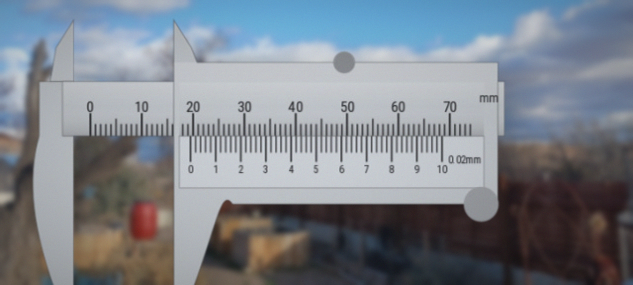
mm 19.5
